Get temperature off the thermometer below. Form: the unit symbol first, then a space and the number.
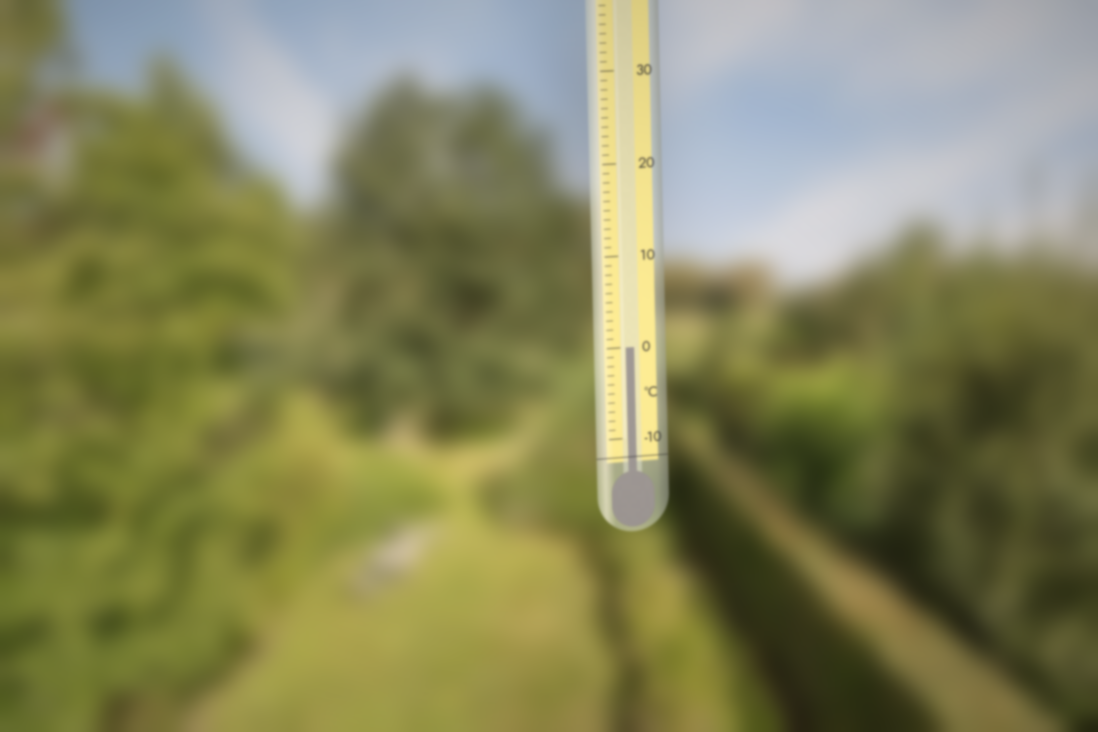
°C 0
